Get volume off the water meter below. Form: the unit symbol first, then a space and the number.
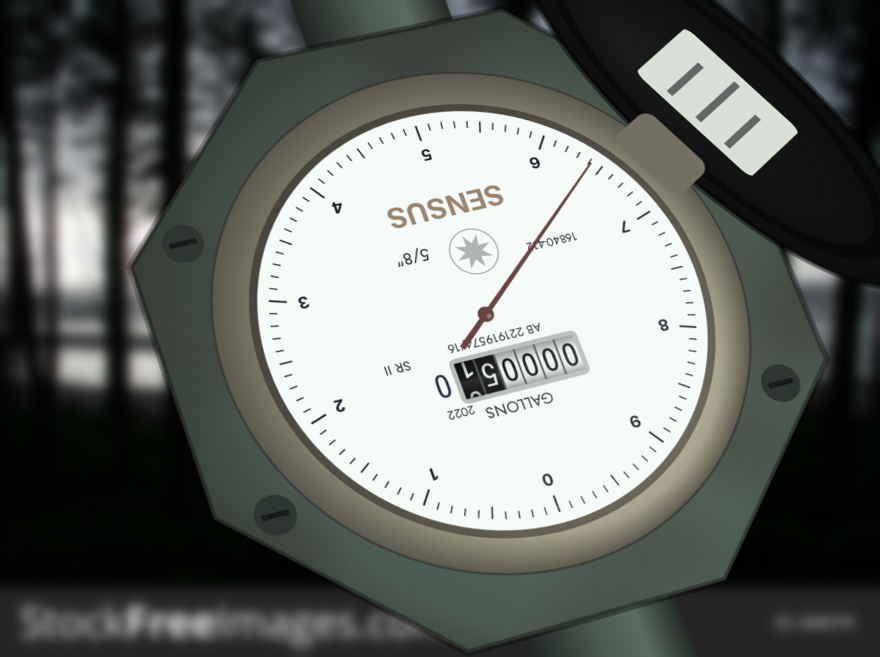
gal 506.4
